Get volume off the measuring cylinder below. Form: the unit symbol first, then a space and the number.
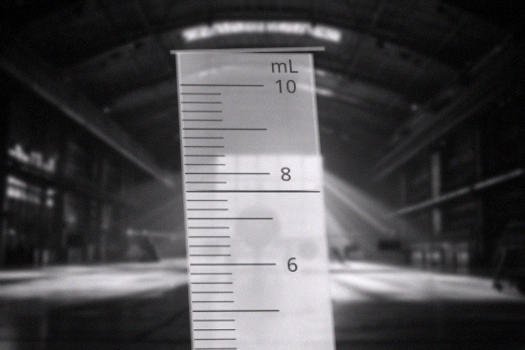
mL 7.6
